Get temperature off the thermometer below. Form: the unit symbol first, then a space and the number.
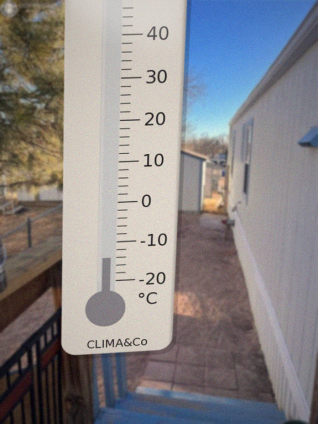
°C -14
